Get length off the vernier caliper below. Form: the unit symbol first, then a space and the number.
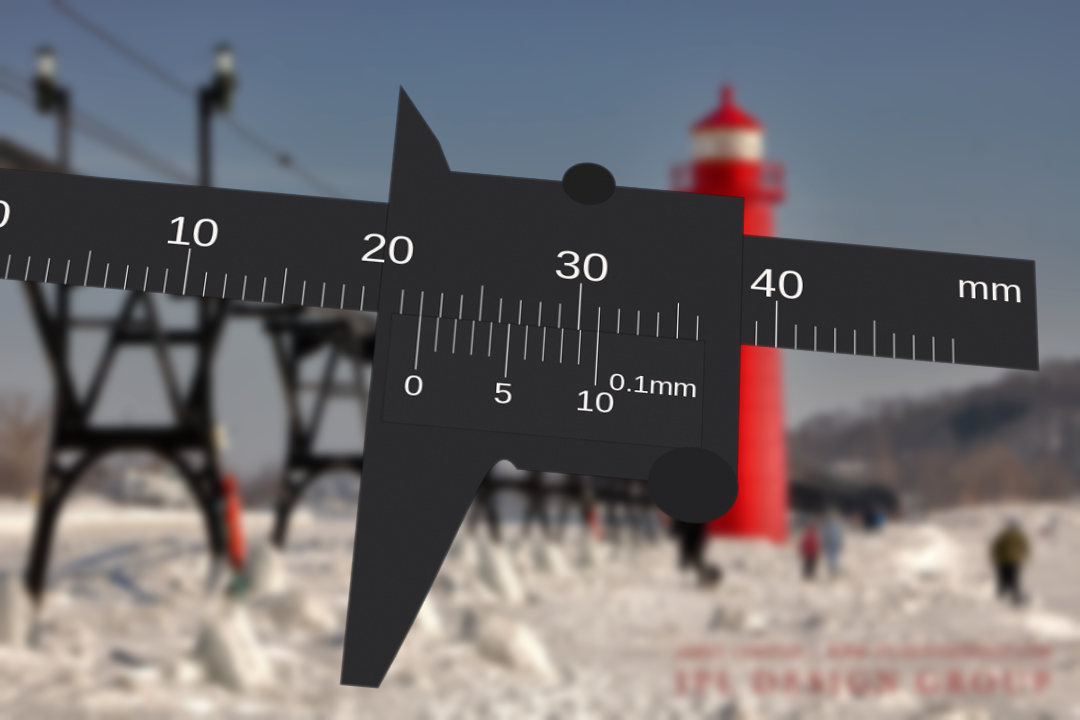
mm 22.0
